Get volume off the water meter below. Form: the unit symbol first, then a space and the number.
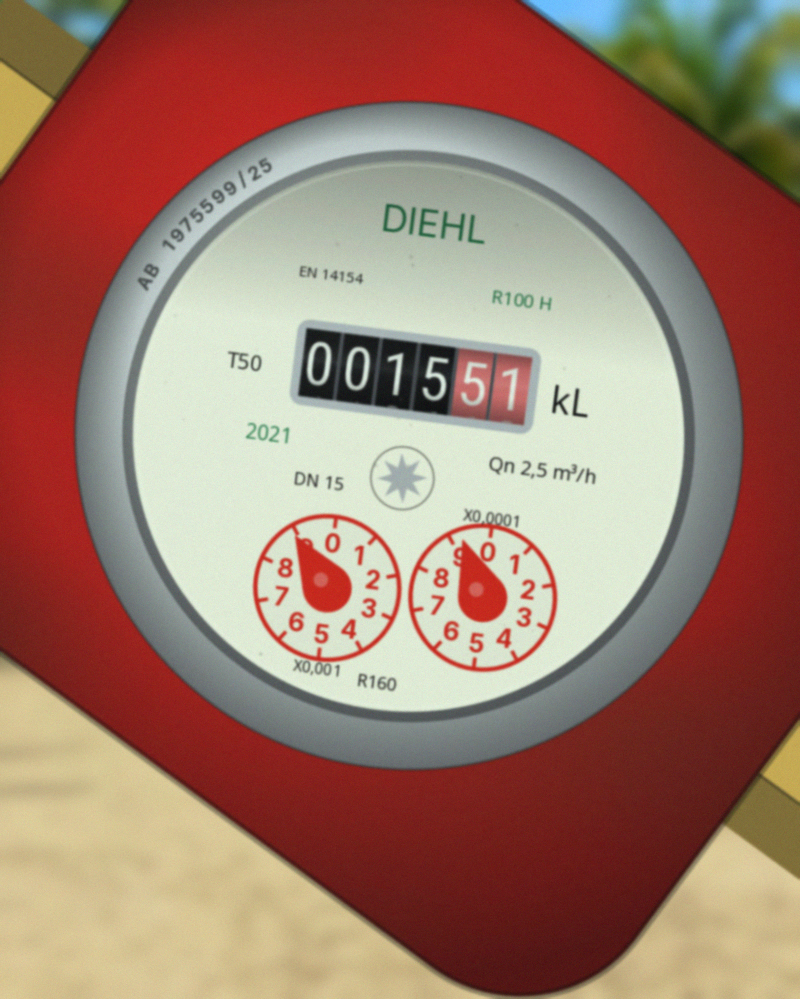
kL 15.5189
